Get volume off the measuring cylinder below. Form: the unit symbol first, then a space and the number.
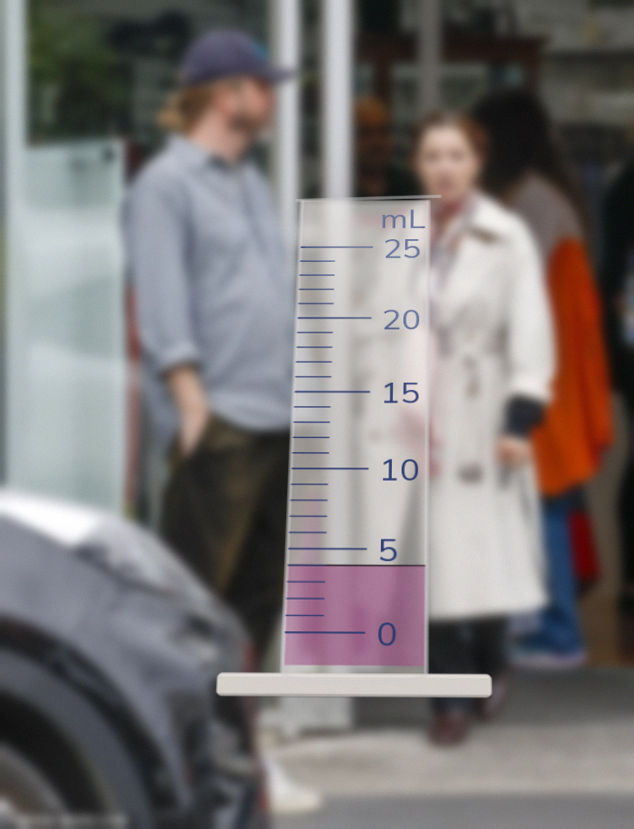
mL 4
